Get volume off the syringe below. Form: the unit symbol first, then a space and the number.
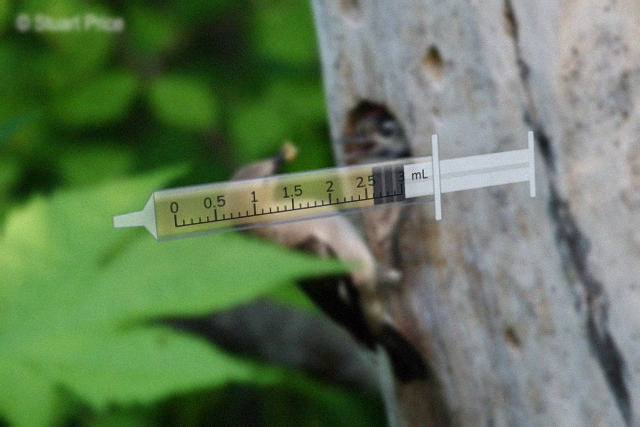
mL 2.6
